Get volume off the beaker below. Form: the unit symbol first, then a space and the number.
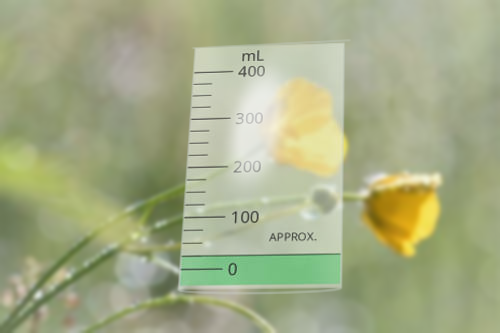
mL 25
